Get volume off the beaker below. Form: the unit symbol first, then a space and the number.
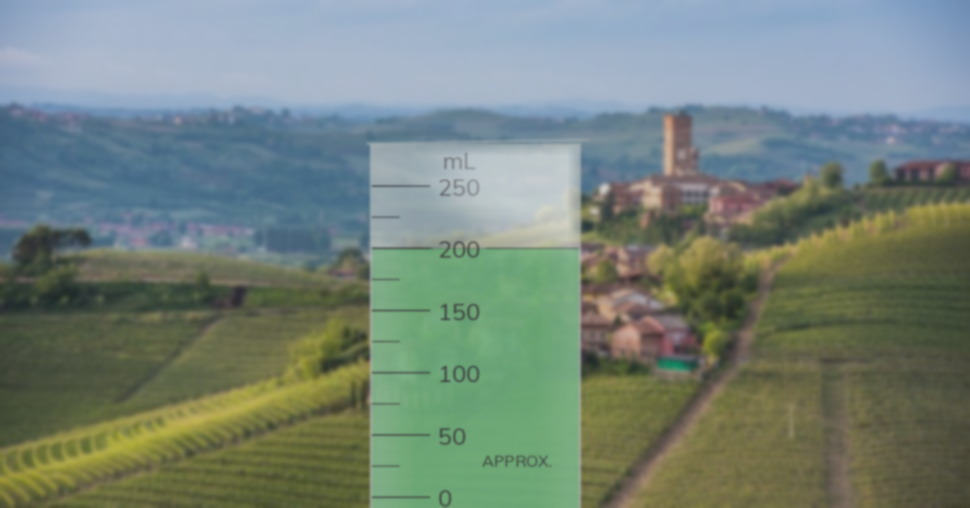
mL 200
